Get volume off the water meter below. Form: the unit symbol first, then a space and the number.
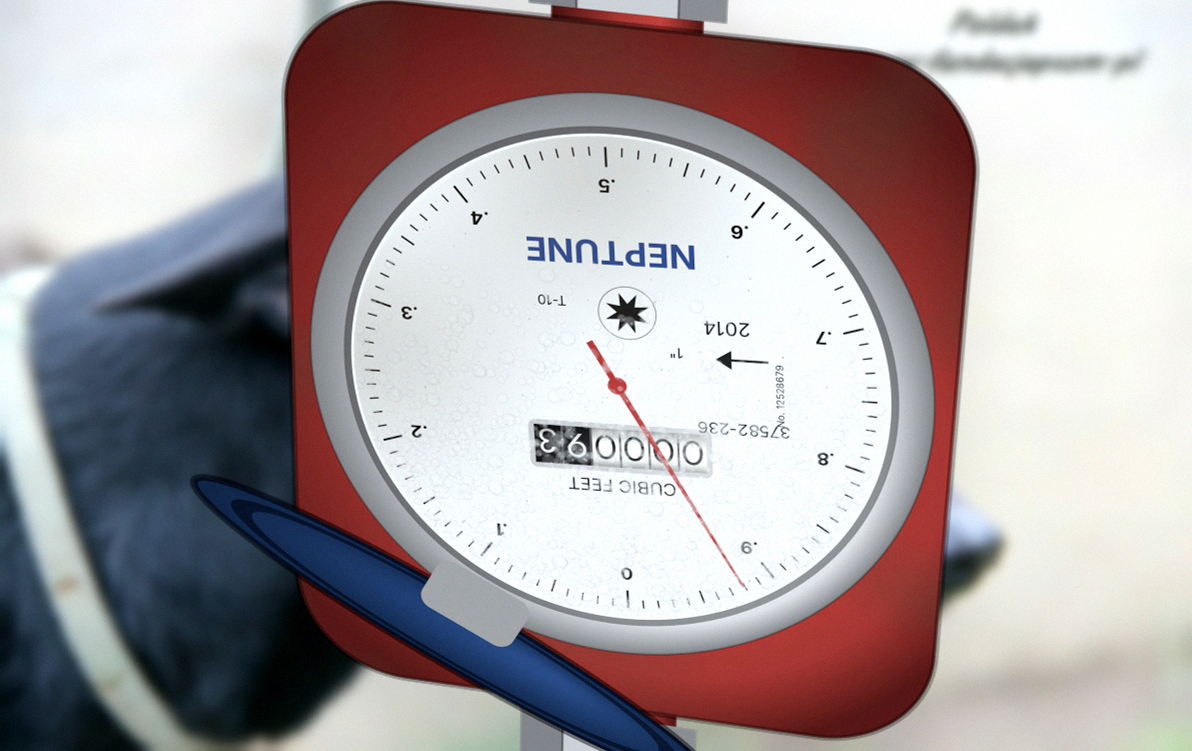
ft³ 92.92
